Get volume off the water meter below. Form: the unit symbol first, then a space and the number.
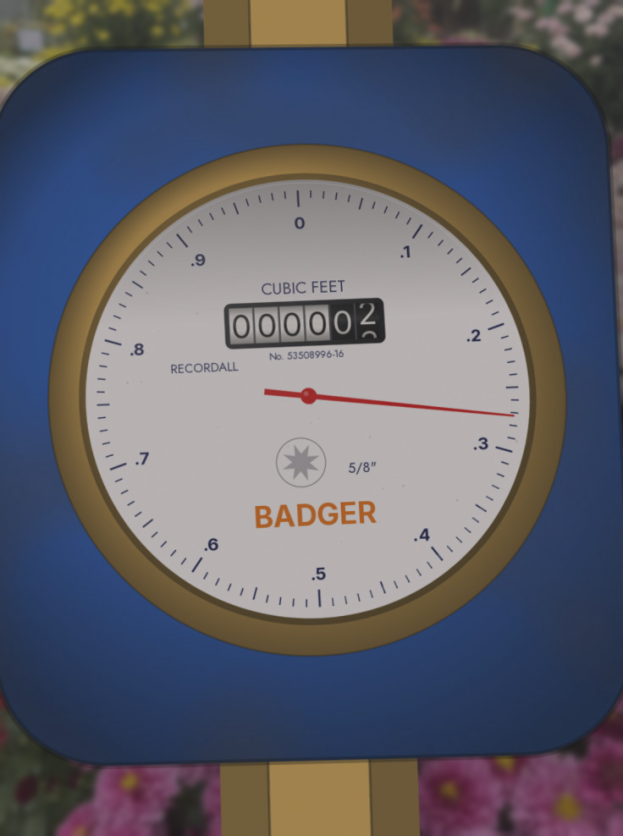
ft³ 2.27
